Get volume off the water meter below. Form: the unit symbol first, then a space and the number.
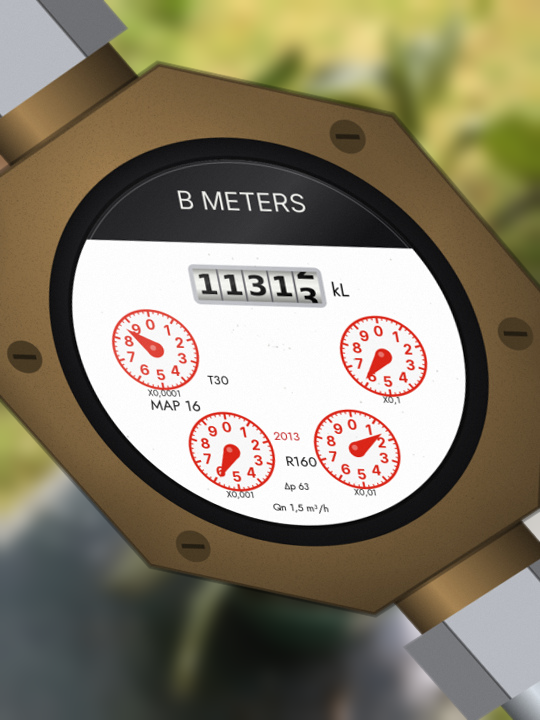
kL 11312.6158
